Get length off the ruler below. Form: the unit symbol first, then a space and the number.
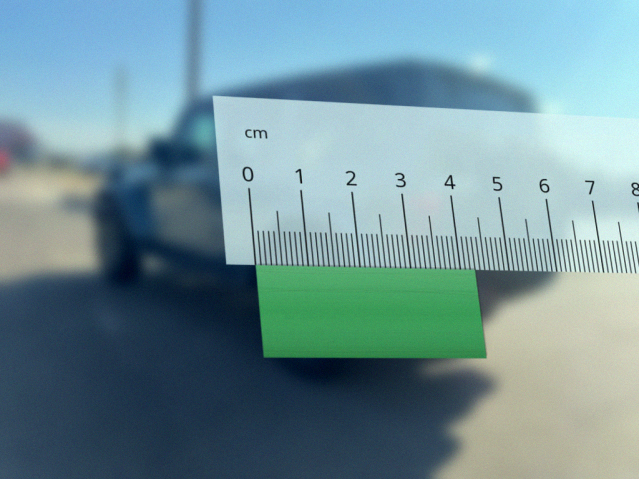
cm 4.3
